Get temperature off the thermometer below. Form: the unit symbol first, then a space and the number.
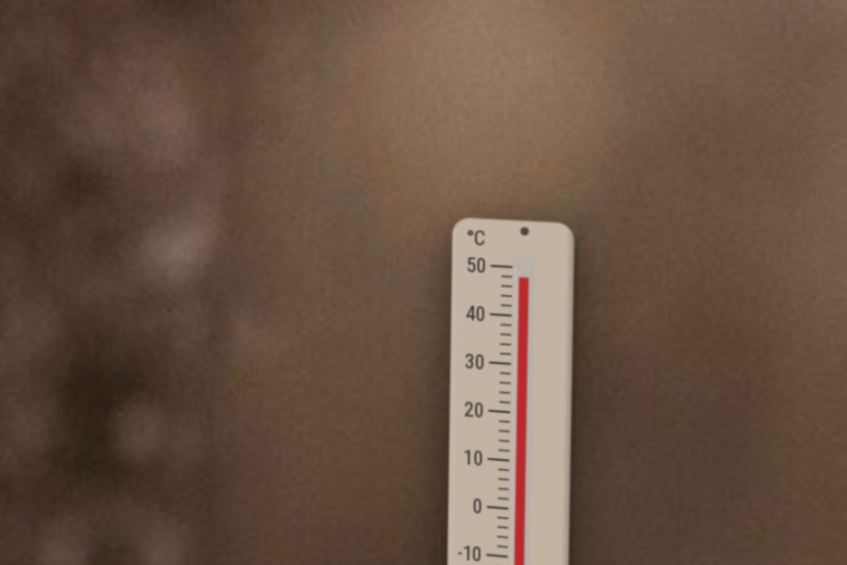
°C 48
